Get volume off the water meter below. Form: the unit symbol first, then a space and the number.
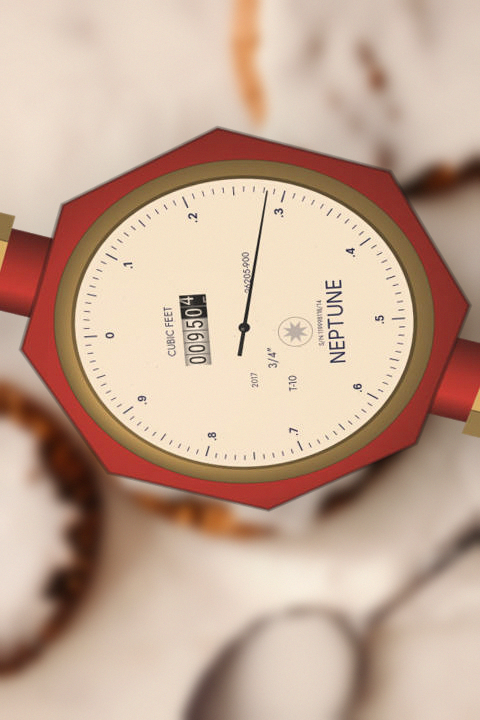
ft³ 9504.28
